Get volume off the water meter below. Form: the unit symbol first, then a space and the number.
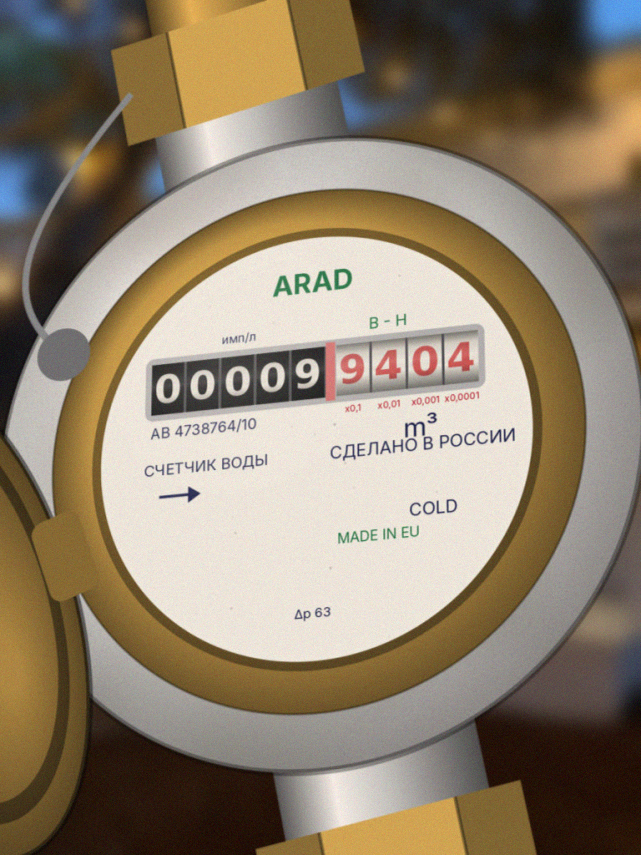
m³ 9.9404
